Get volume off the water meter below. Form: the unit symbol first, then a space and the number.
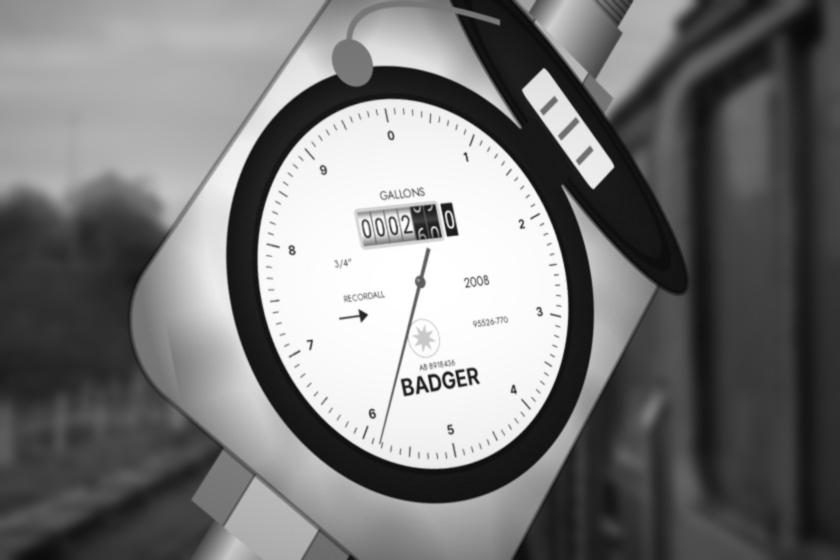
gal 2595.8
